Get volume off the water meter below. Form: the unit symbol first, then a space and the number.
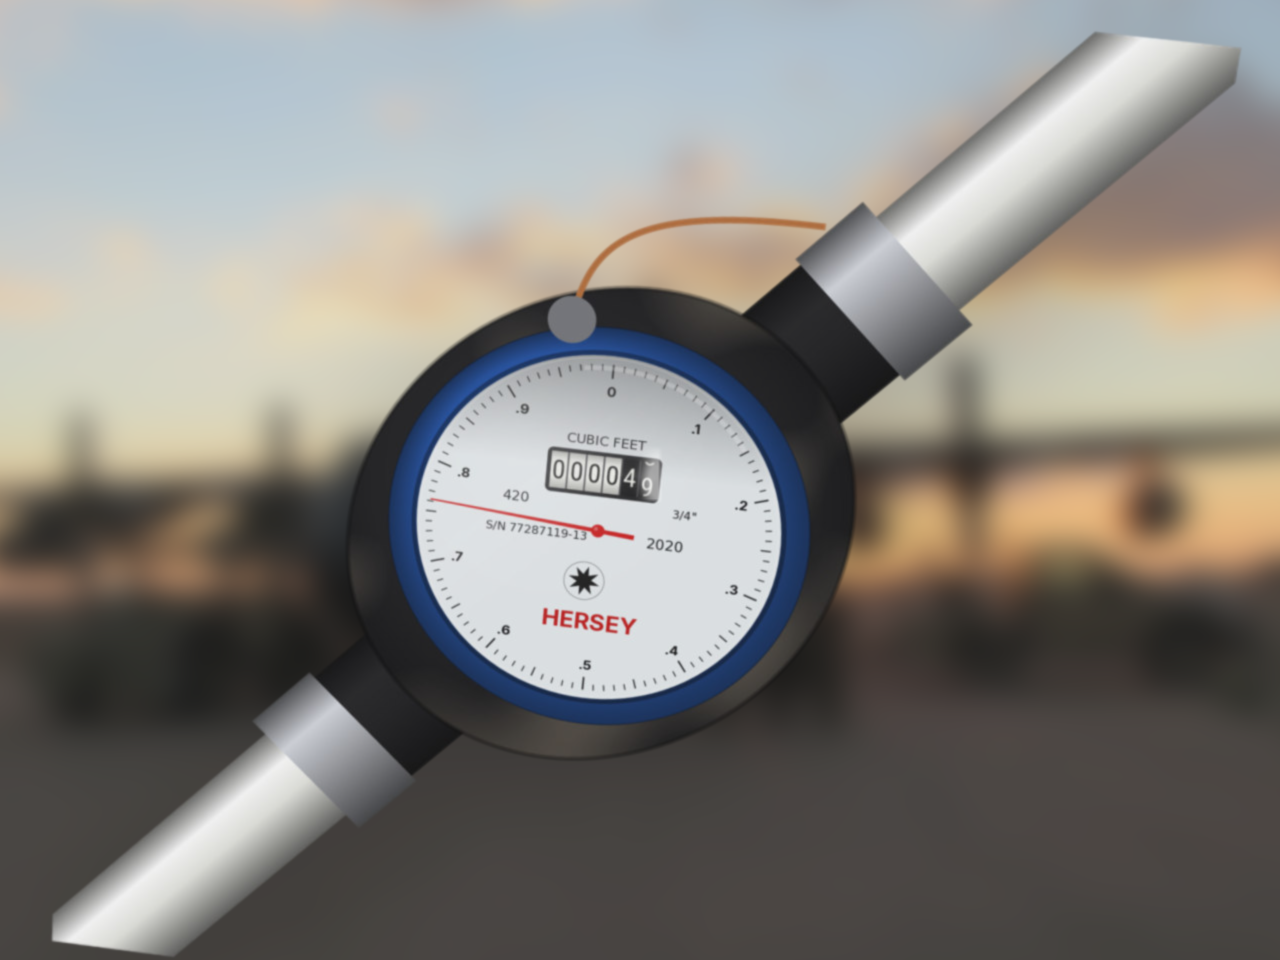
ft³ 48.76
